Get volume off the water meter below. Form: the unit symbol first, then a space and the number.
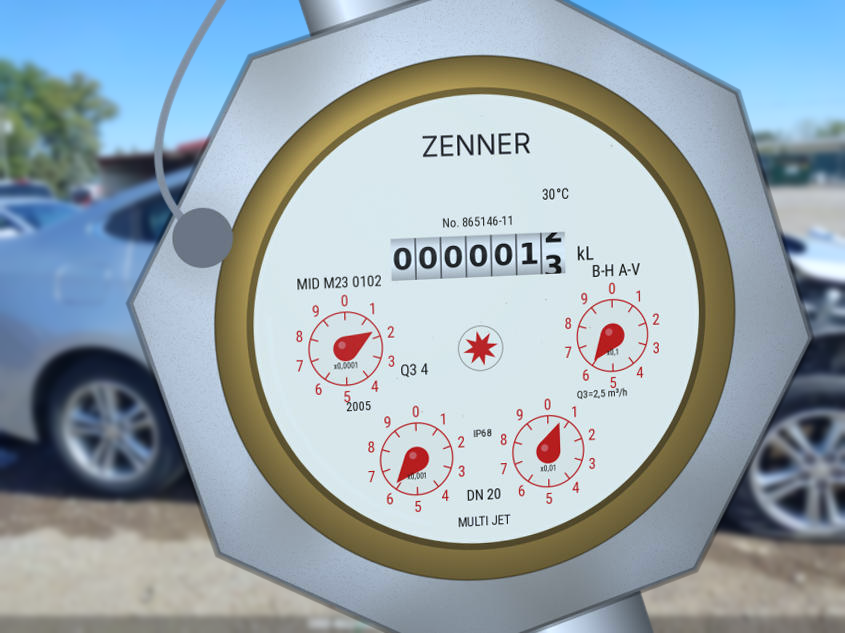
kL 12.6061
